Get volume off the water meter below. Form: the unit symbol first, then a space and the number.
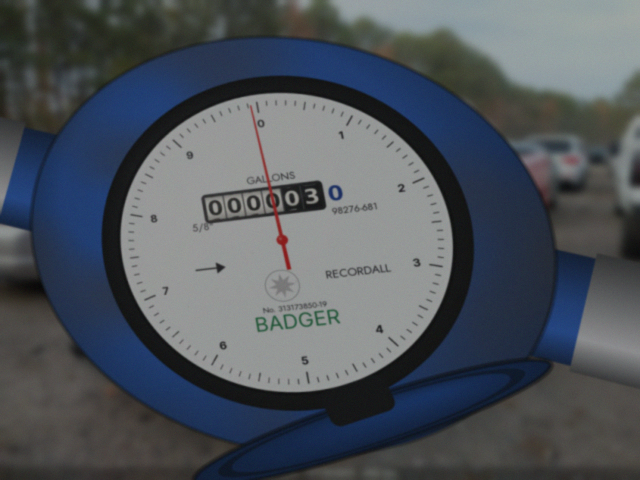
gal 29.9
